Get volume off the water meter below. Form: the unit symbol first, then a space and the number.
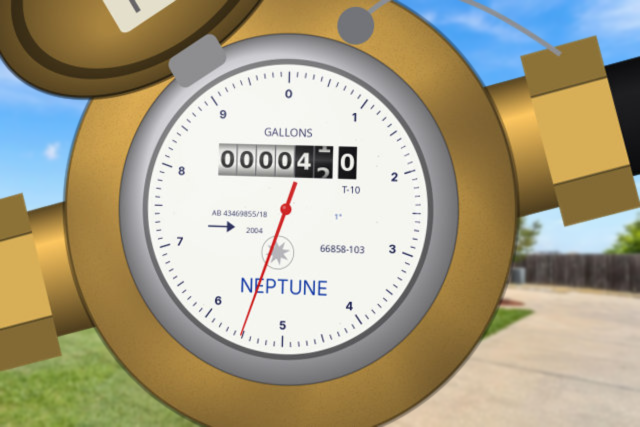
gal 415.5
